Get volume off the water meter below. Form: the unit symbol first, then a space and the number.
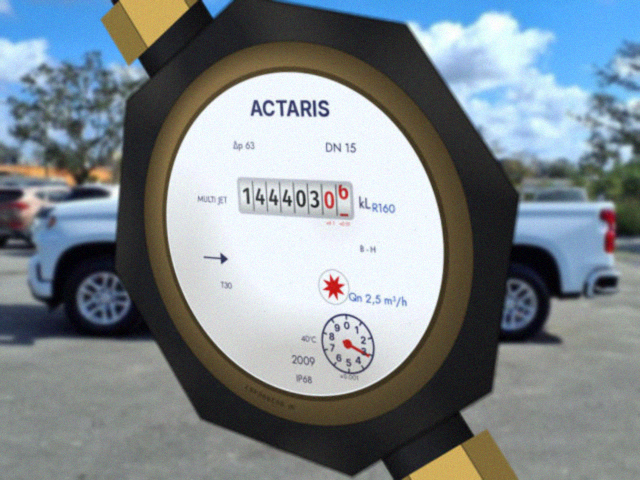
kL 144403.063
